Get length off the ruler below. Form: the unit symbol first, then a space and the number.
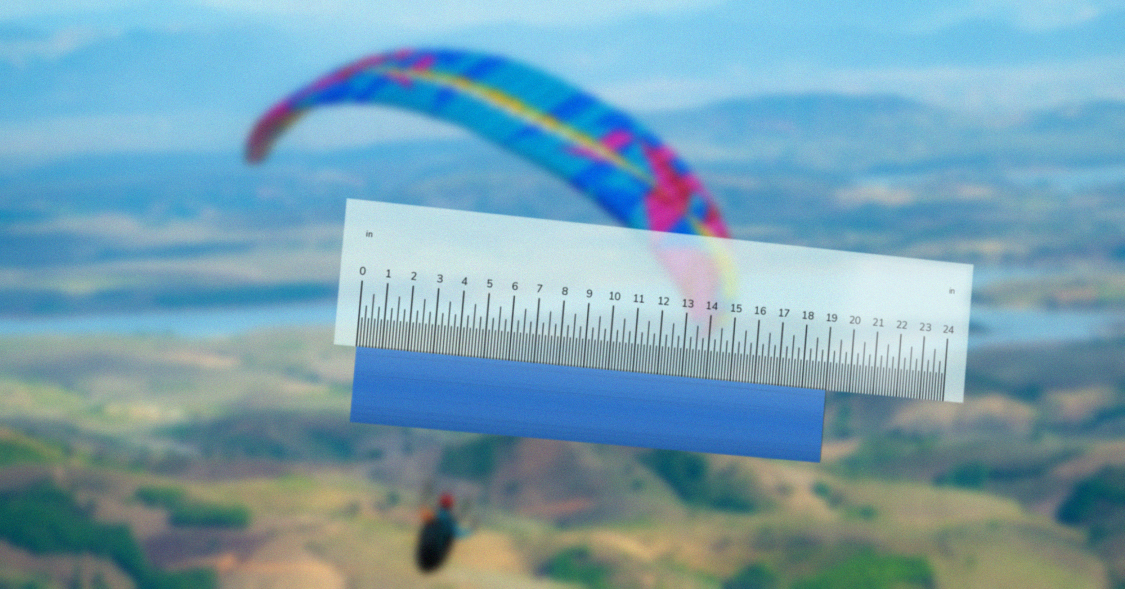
in 19
